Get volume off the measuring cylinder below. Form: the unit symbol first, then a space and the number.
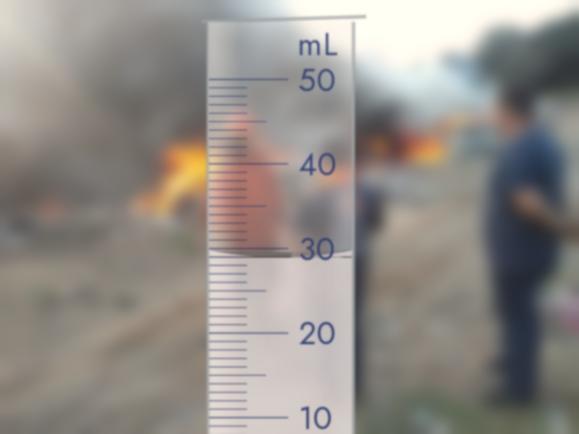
mL 29
